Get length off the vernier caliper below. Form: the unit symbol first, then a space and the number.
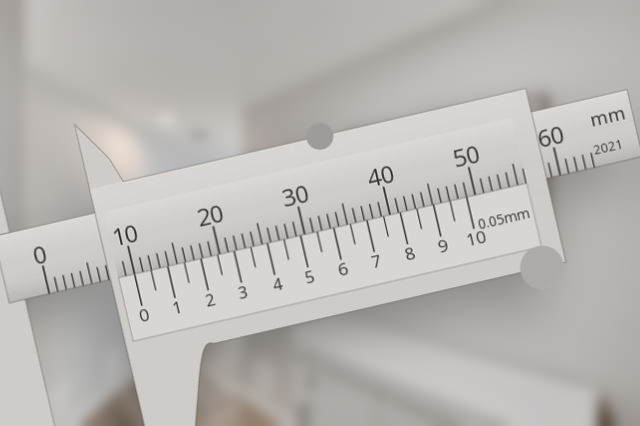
mm 10.0
